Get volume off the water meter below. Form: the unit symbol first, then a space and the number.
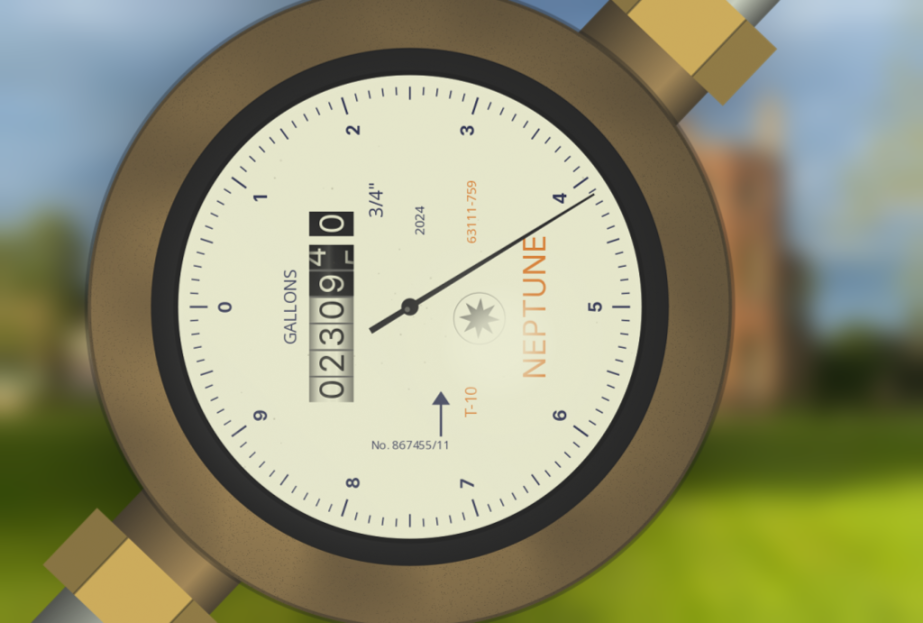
gal 230944.1
